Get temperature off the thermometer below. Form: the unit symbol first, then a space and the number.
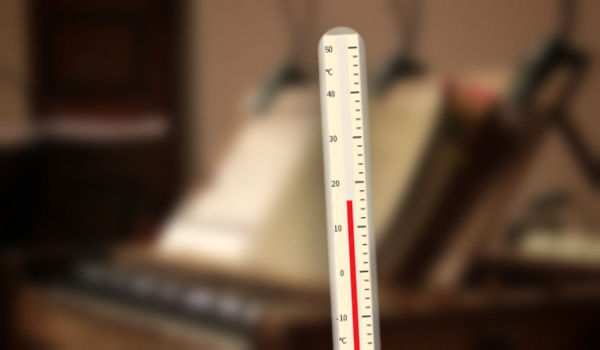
°C 16
